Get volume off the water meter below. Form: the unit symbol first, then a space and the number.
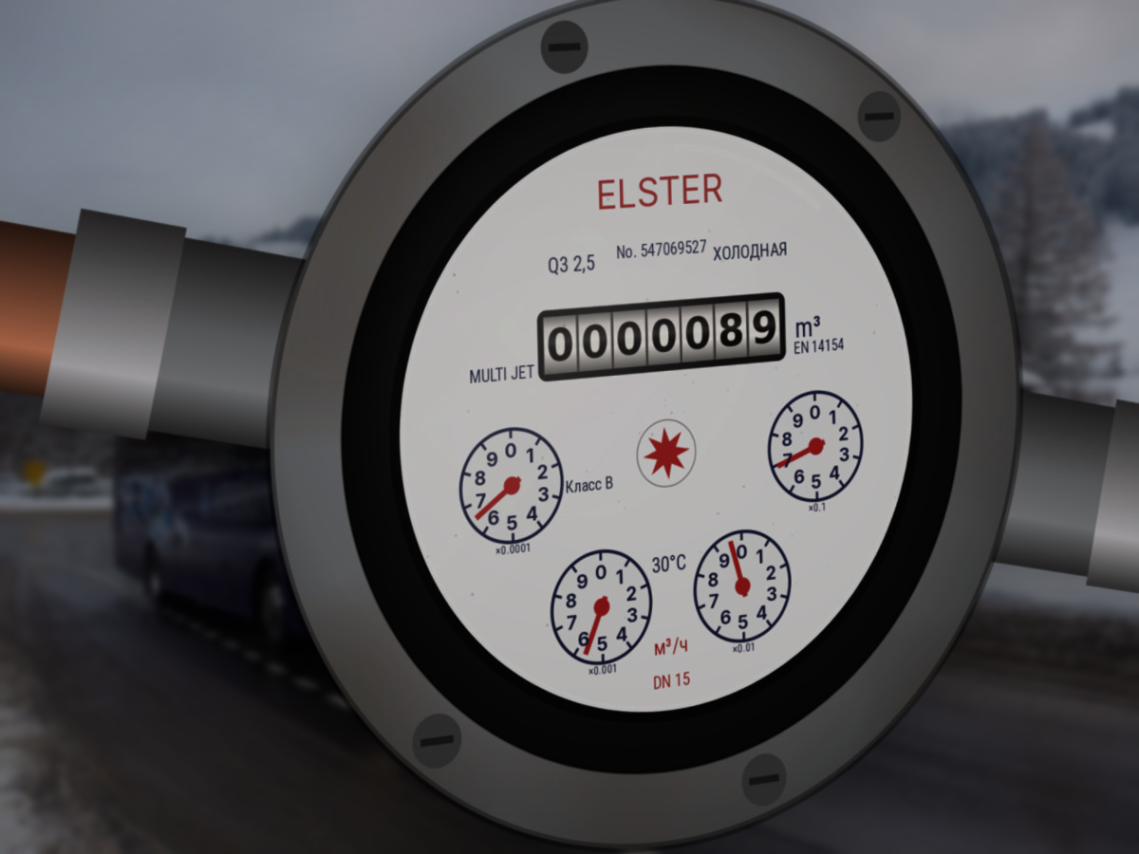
m³ 89.6956
